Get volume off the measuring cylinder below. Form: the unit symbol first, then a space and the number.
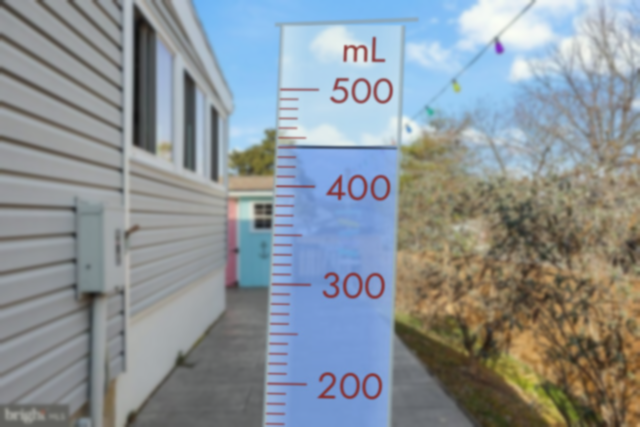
mL 440
